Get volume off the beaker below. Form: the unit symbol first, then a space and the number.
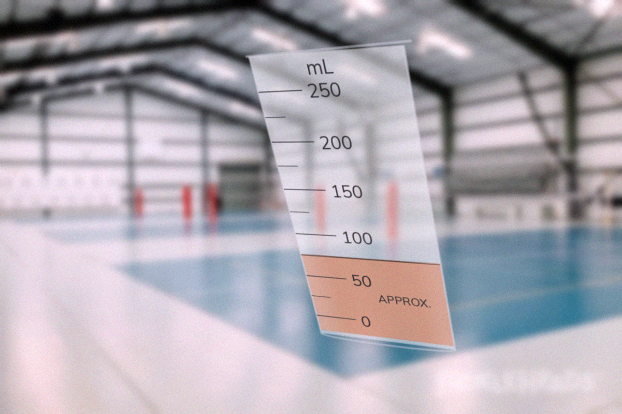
mL 75
